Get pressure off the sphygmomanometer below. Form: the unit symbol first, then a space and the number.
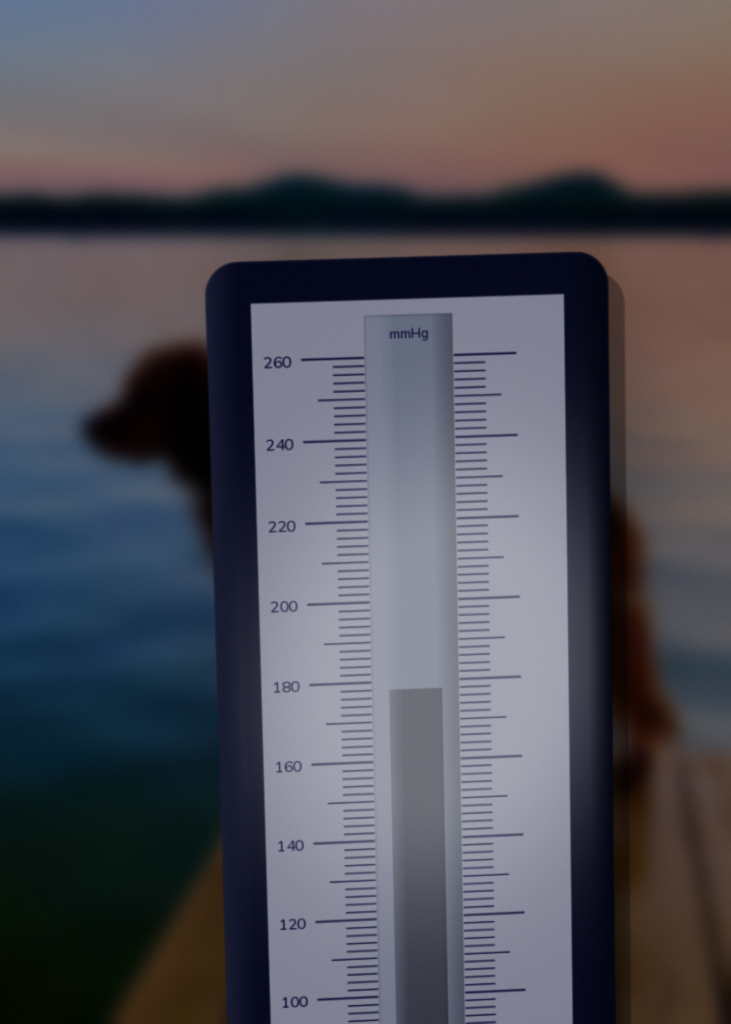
mmHg 178
